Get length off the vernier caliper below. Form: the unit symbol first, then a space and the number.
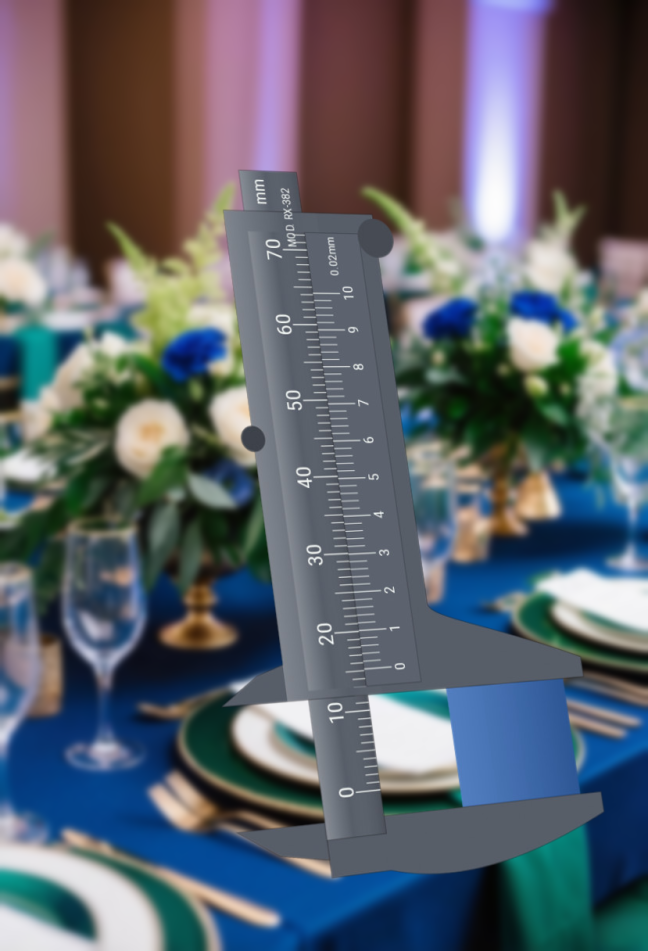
mm 15.2
